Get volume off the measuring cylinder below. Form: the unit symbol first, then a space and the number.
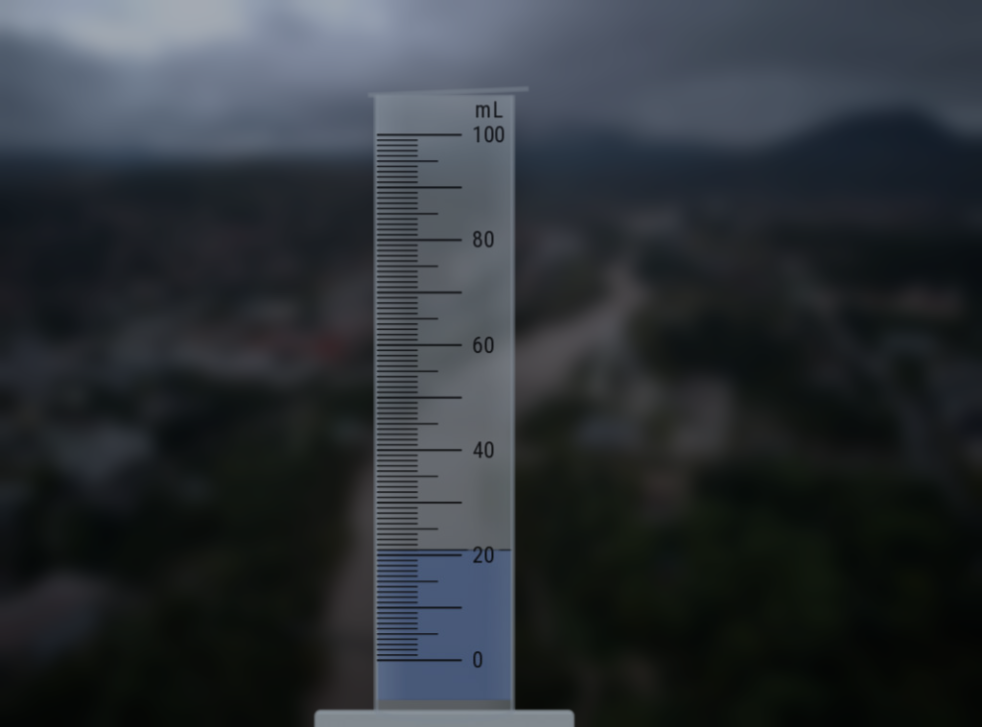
mL 21
